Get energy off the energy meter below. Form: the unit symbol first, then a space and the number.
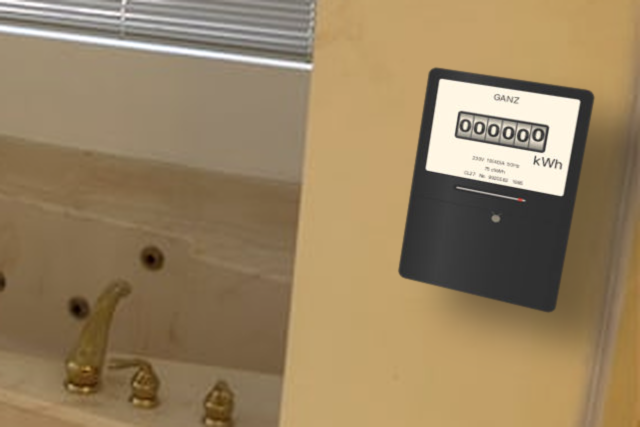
kWh 0
